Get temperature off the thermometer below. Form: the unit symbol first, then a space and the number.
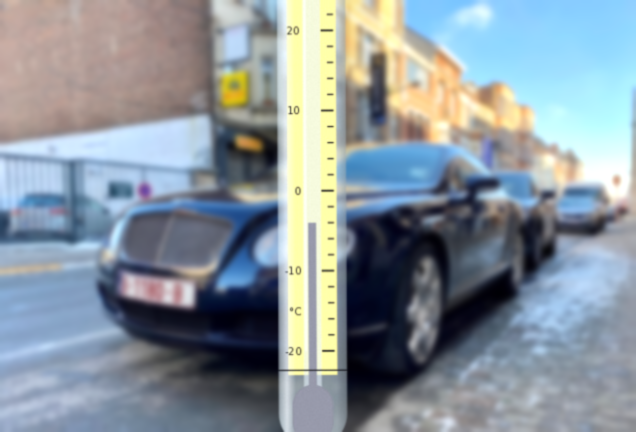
°C -4
